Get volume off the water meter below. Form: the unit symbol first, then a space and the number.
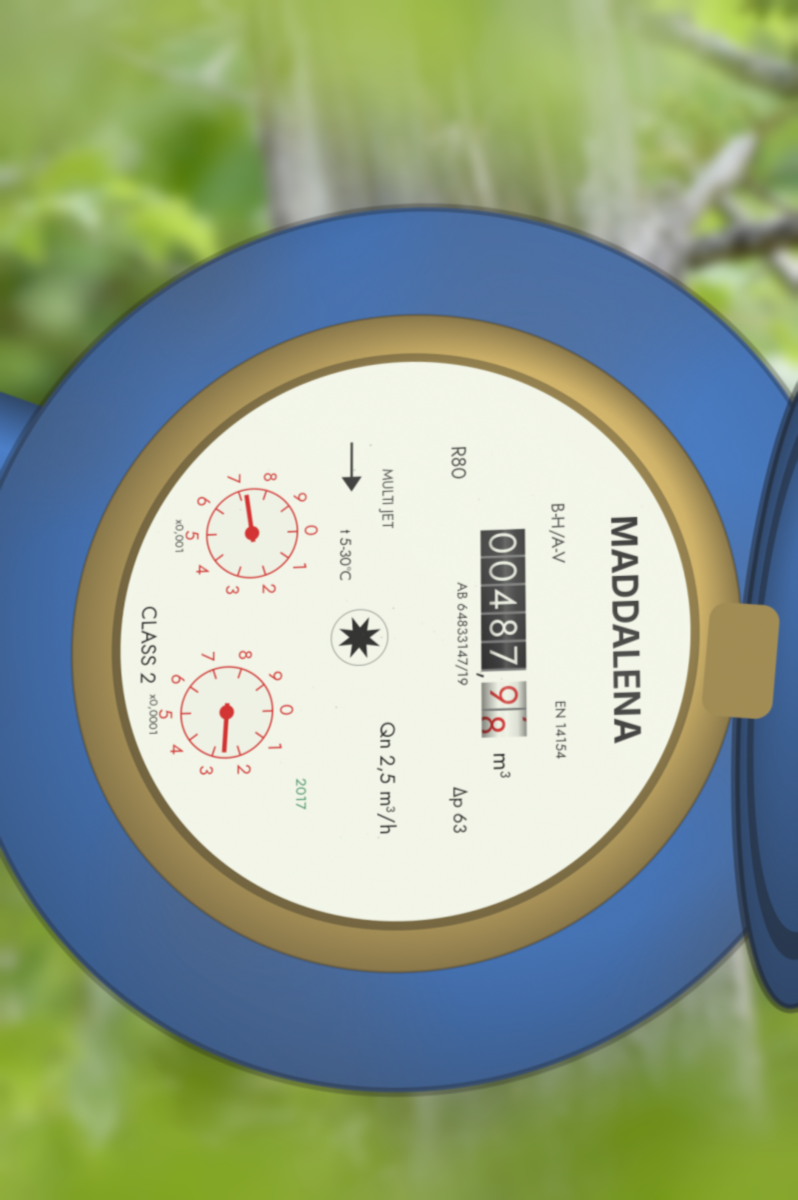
m³ 487.9772
